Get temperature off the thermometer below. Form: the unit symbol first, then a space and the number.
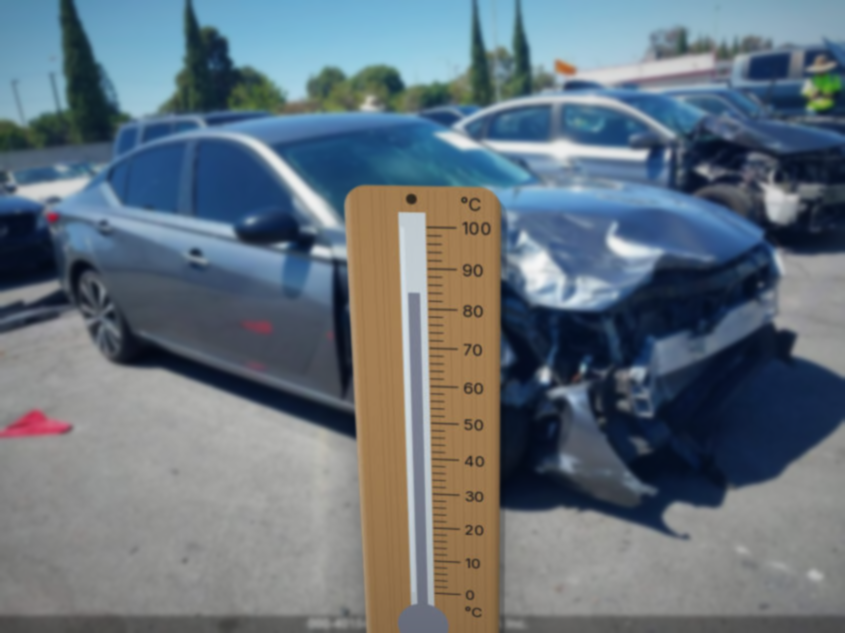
°C 84
